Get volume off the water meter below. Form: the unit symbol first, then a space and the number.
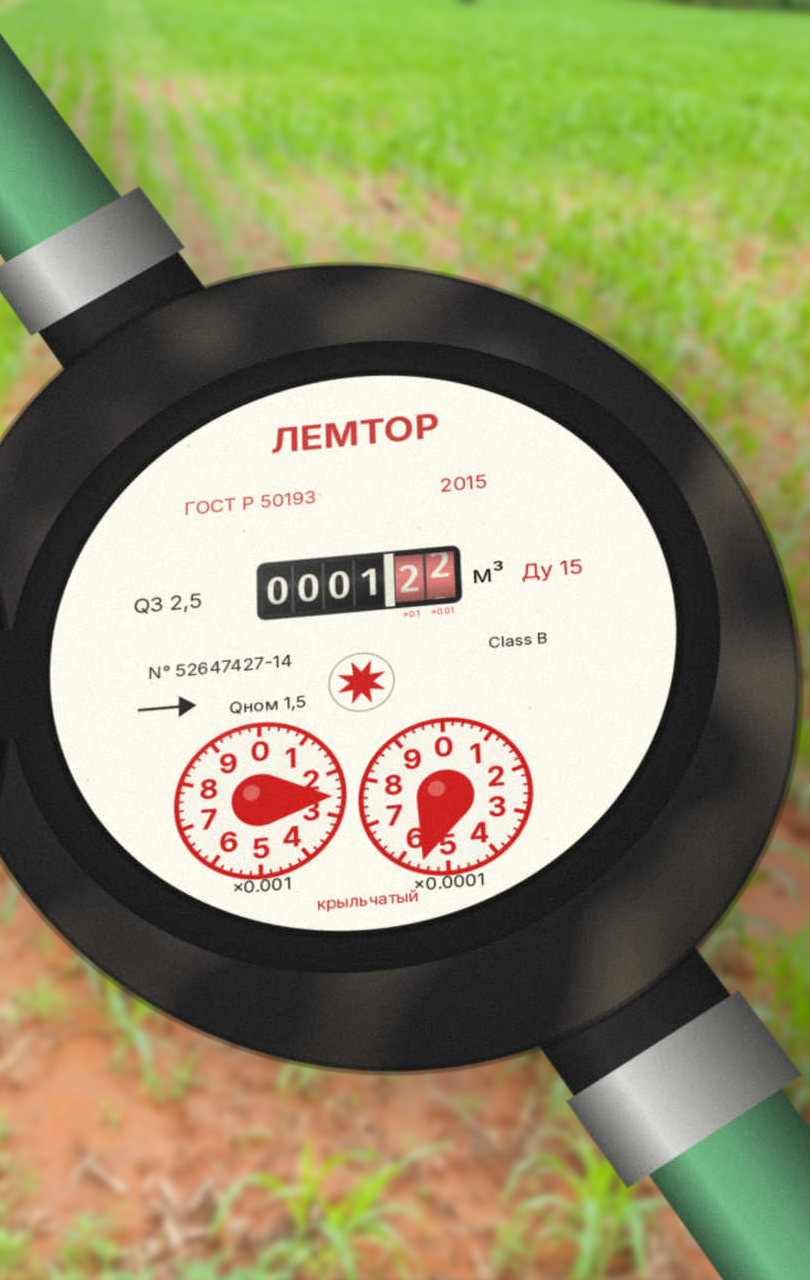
m³ 1.2225
